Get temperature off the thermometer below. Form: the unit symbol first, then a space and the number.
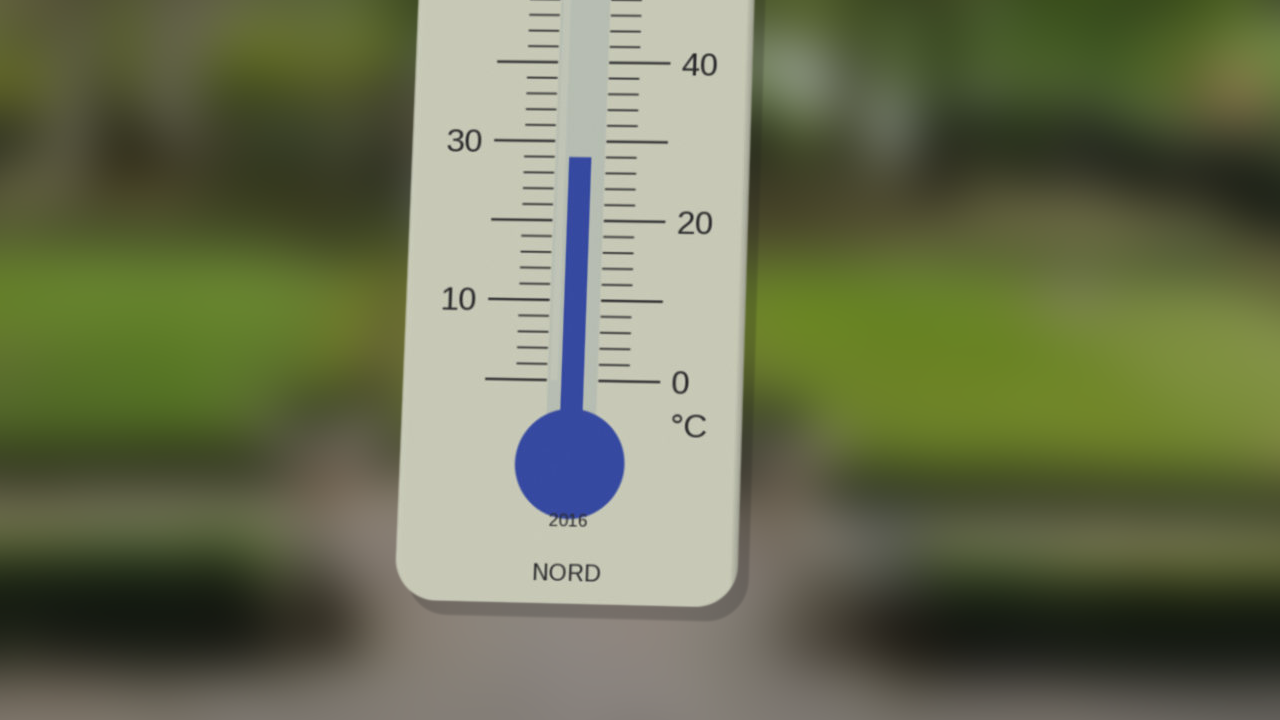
°C 28
